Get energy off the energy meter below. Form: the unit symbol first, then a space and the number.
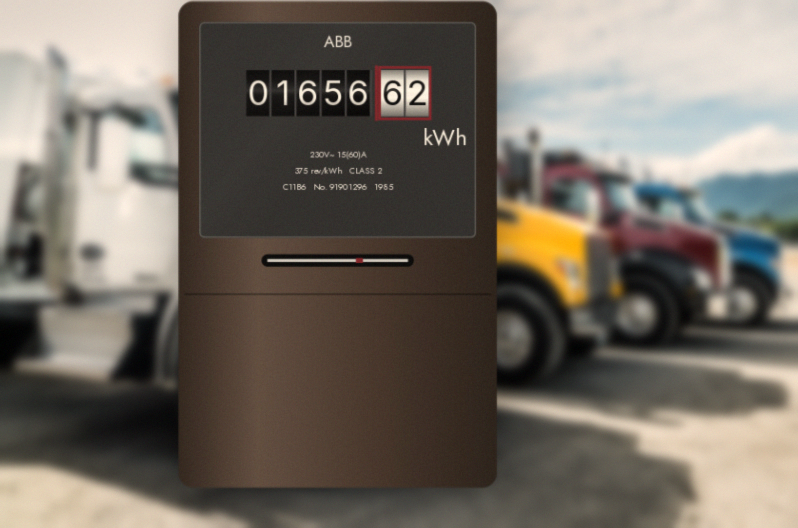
kWh 1656.62
